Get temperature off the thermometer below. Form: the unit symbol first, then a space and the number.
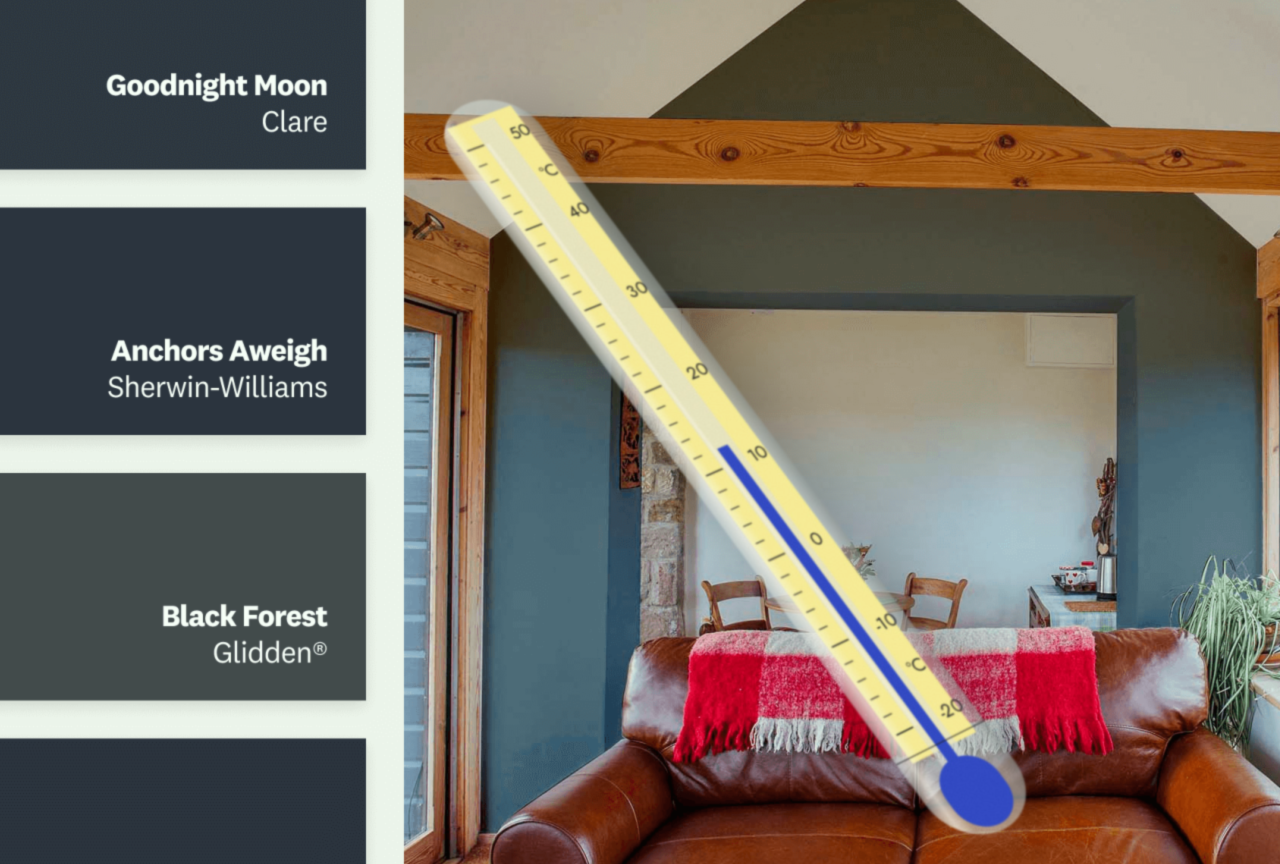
°C 12
